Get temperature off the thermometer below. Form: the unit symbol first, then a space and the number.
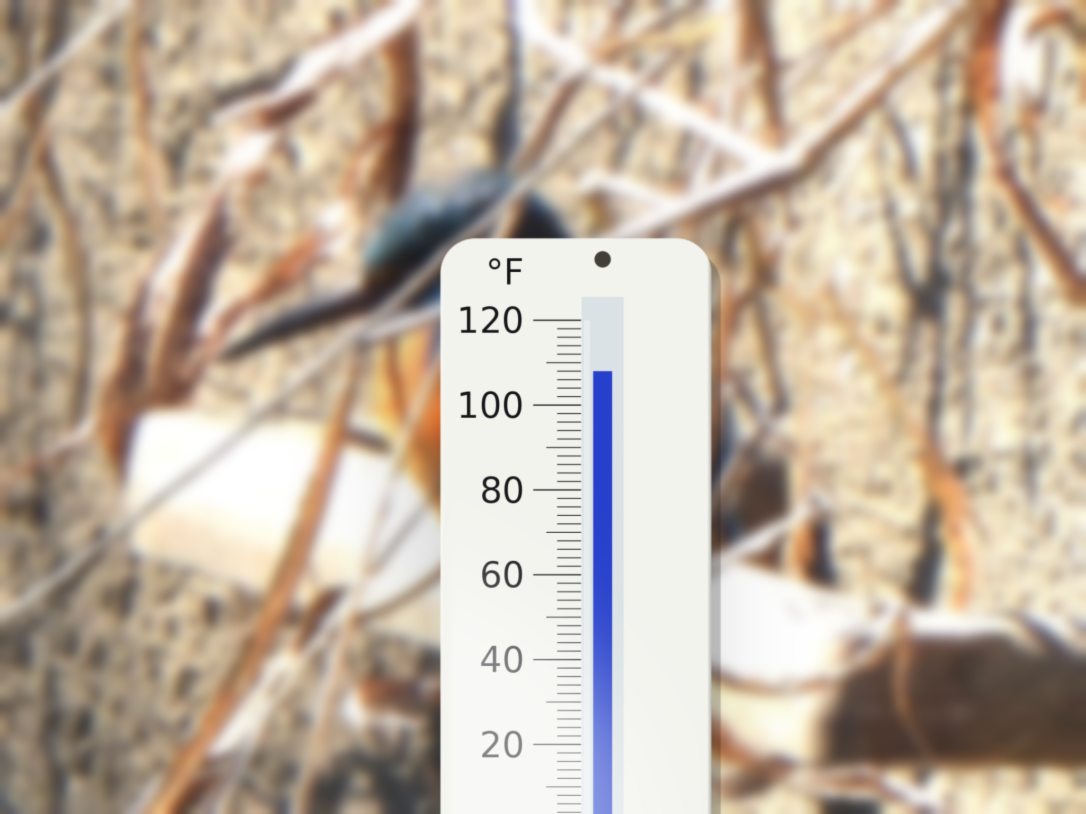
°F 108
